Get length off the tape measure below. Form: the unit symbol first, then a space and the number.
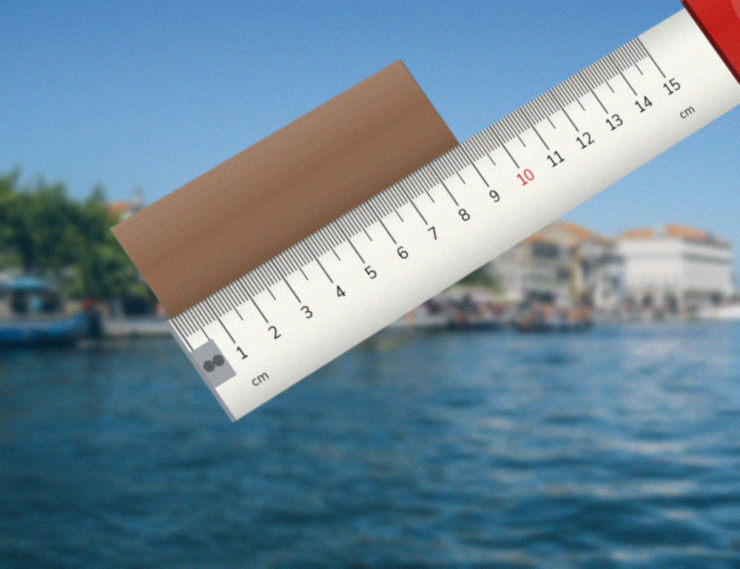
cm 9
